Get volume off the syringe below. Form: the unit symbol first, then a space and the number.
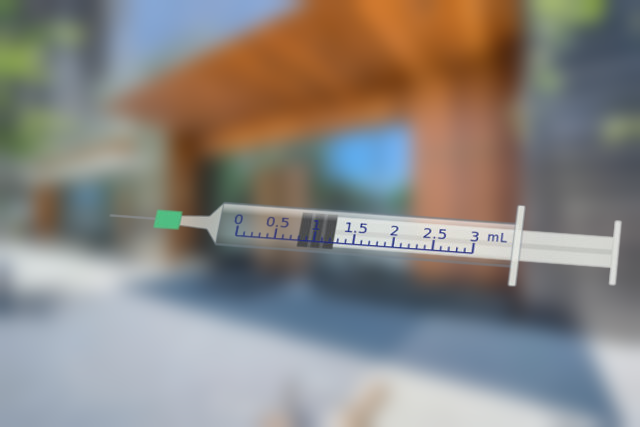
mL 0.8
